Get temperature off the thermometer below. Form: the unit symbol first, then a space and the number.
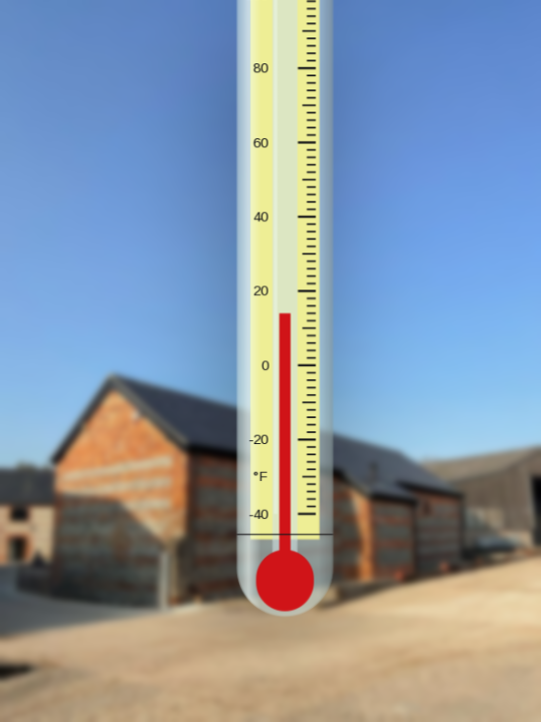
°F 14
